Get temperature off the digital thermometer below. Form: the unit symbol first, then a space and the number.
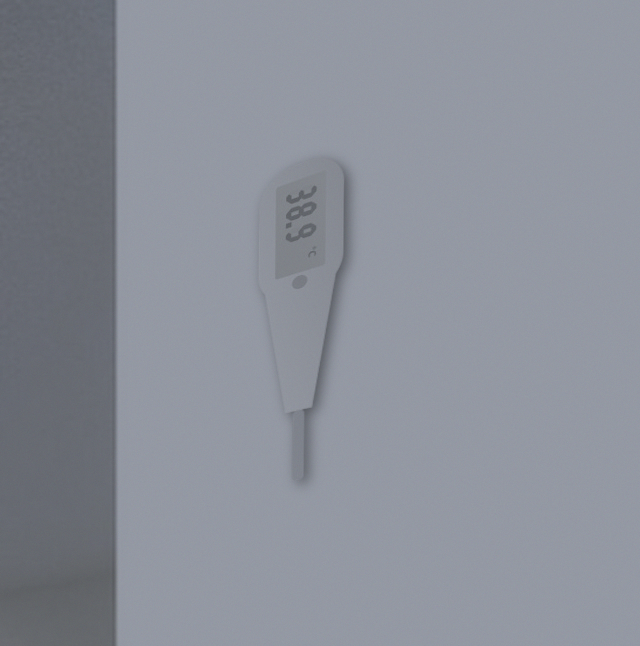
°C 38.9
